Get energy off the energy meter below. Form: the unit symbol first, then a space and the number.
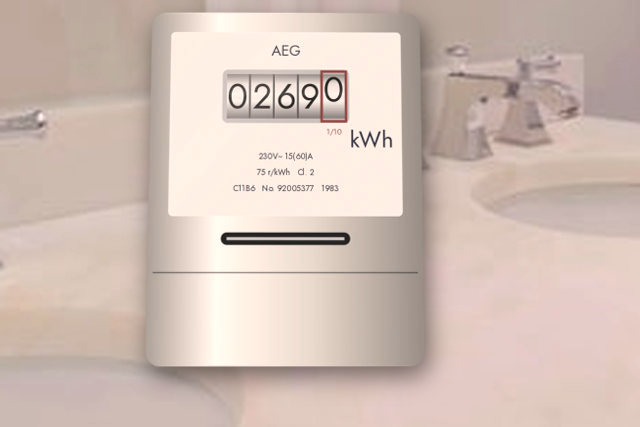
kWh 269.0
